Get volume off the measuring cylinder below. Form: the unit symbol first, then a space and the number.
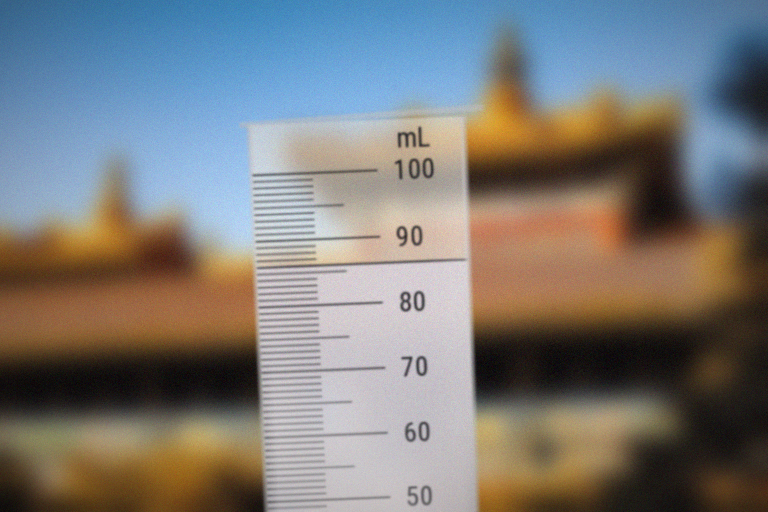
mL 86
